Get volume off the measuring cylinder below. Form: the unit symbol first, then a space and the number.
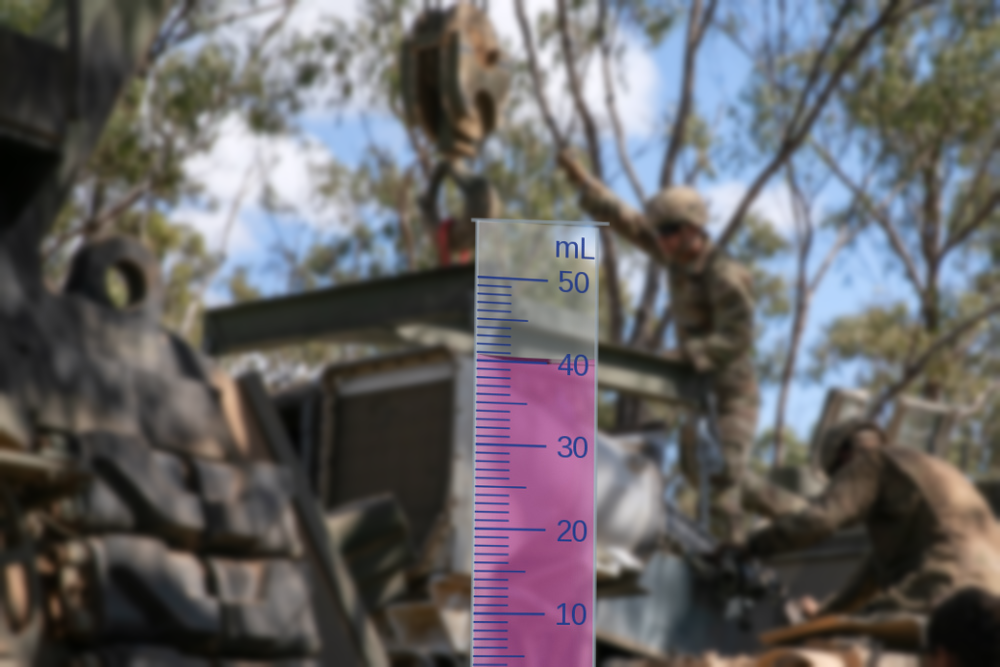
mL 40
